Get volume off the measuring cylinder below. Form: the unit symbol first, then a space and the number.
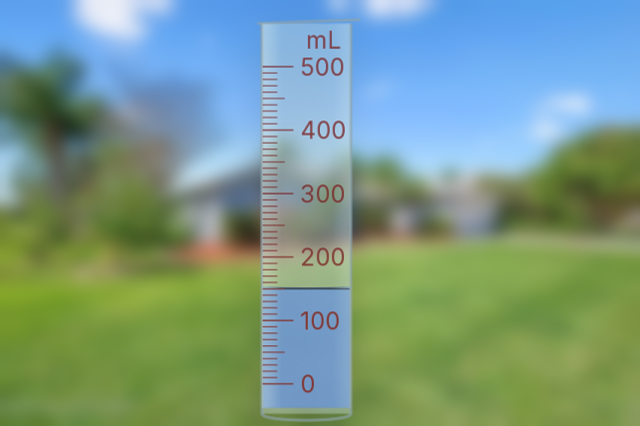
mL 150
